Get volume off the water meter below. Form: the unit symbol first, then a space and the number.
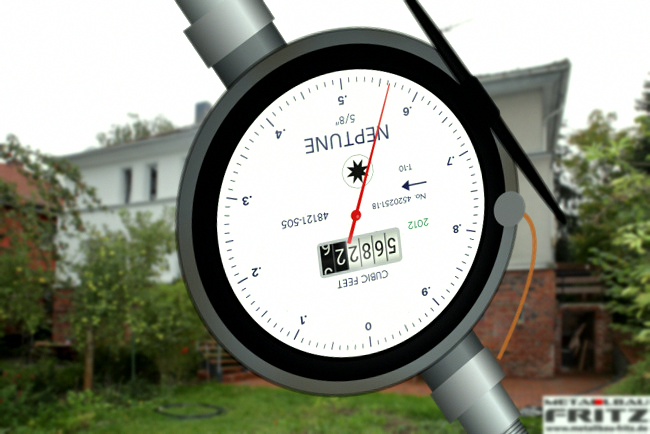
ft³ 568225.56
